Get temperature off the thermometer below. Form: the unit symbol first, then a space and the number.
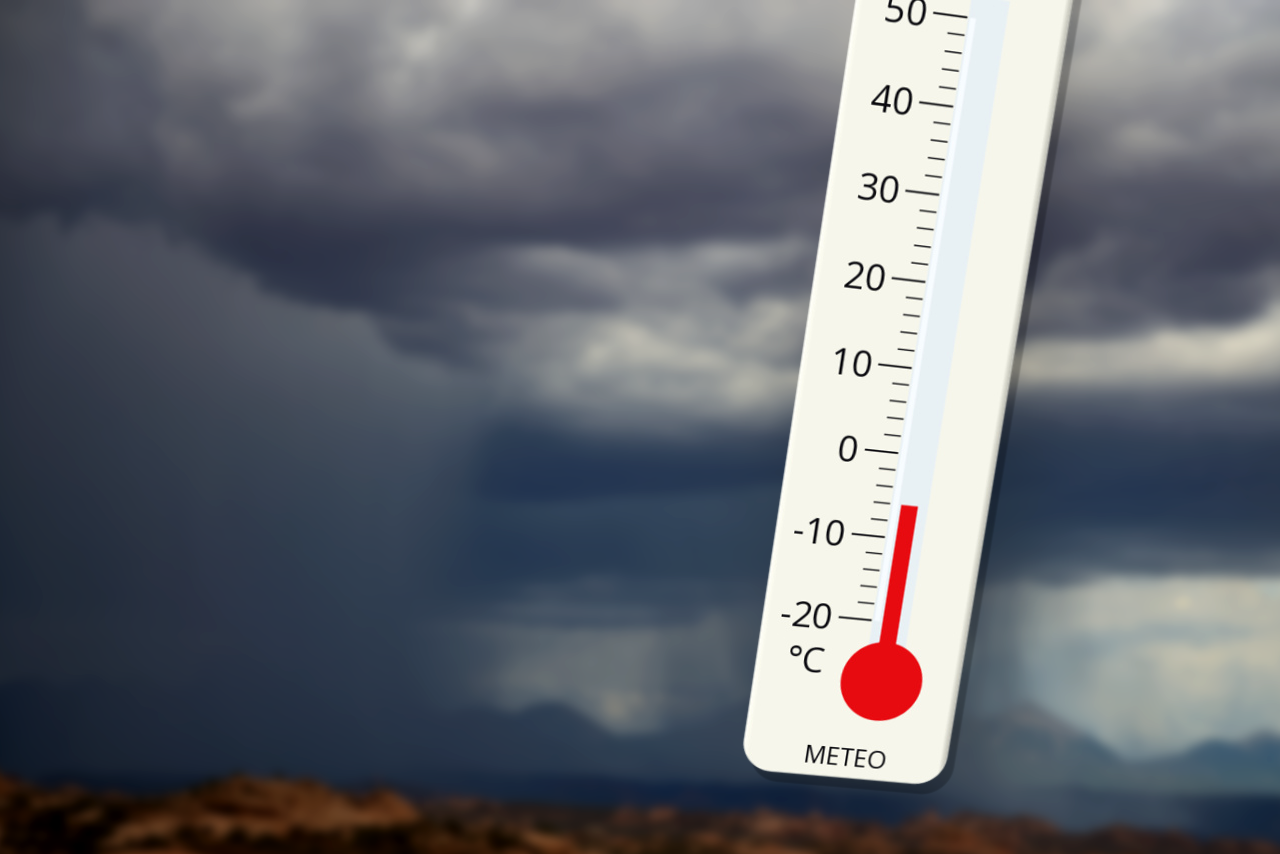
°C -6
